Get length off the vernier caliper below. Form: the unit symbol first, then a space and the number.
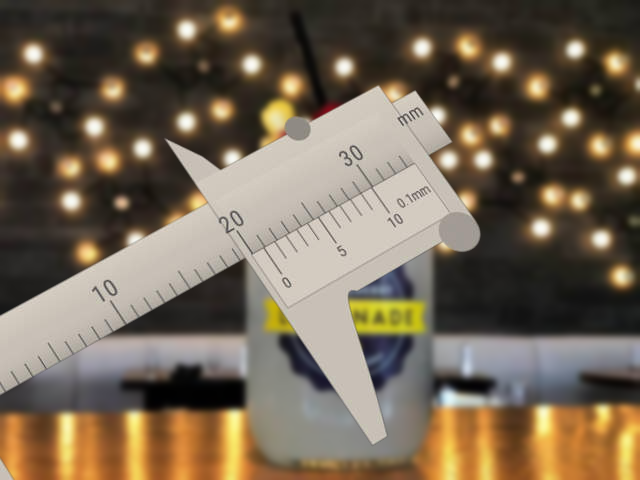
mm 20.9
